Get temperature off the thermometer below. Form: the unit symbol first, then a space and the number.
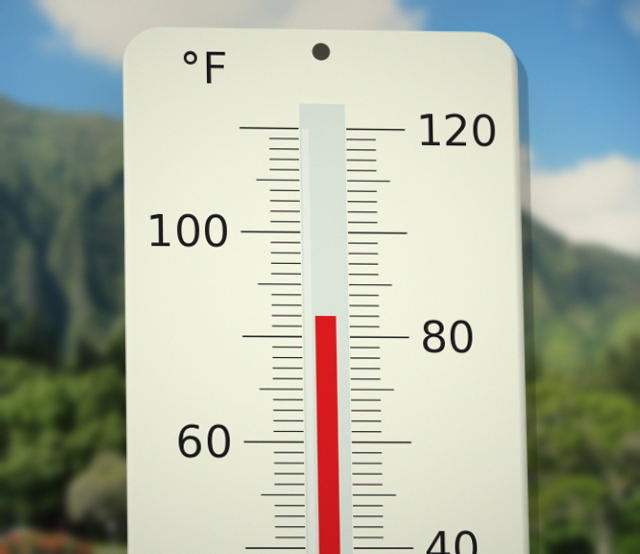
°F 84
